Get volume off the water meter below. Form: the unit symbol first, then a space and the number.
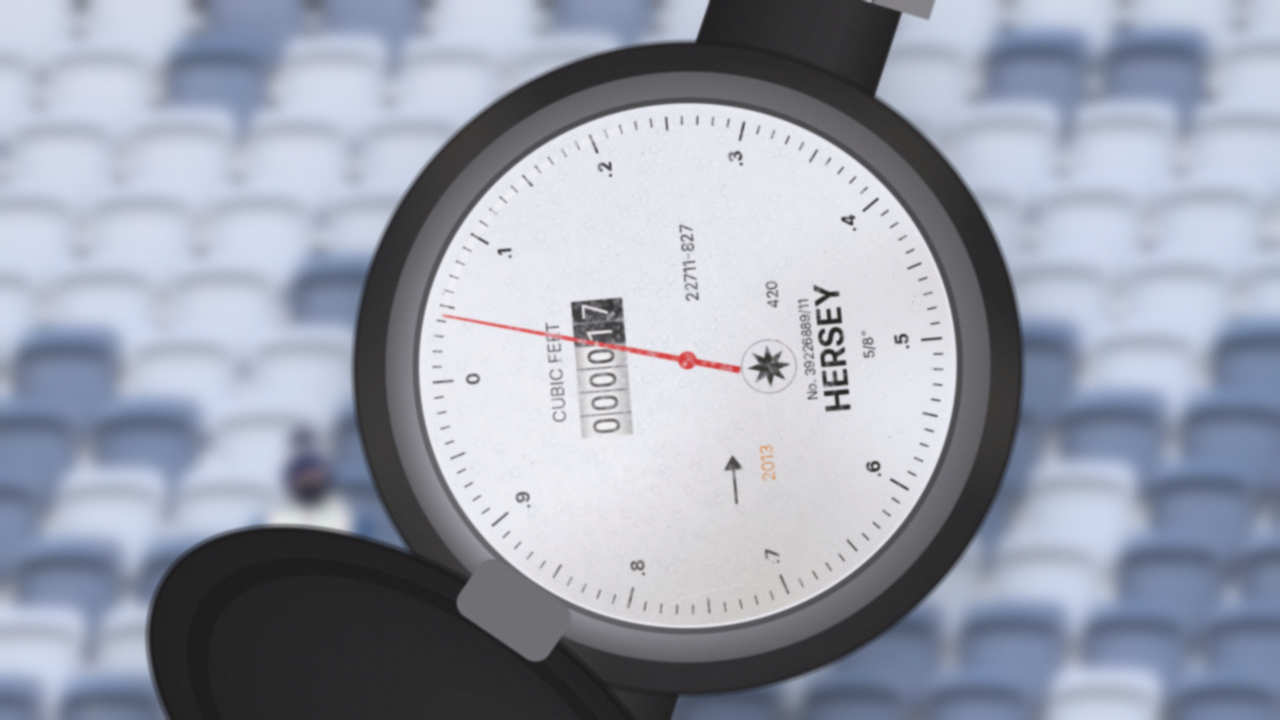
ft³ 17.04
